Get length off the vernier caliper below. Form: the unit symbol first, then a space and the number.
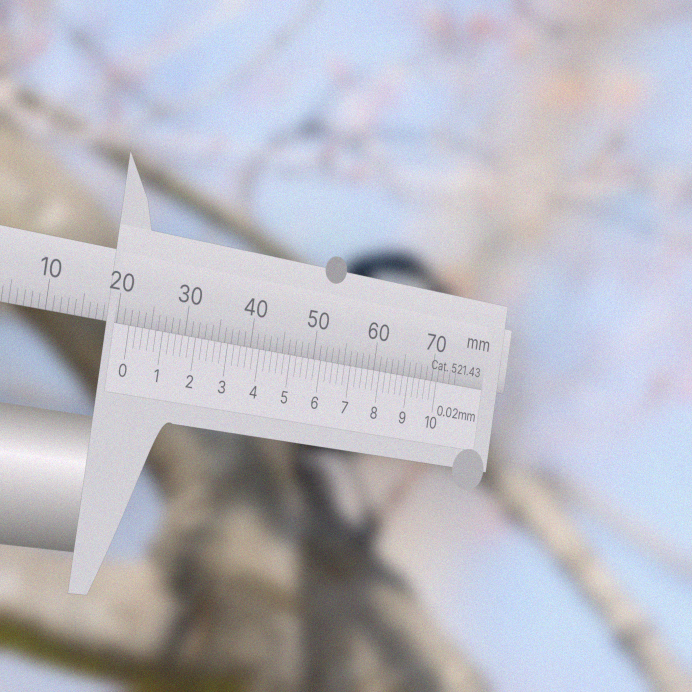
mm 21.8
